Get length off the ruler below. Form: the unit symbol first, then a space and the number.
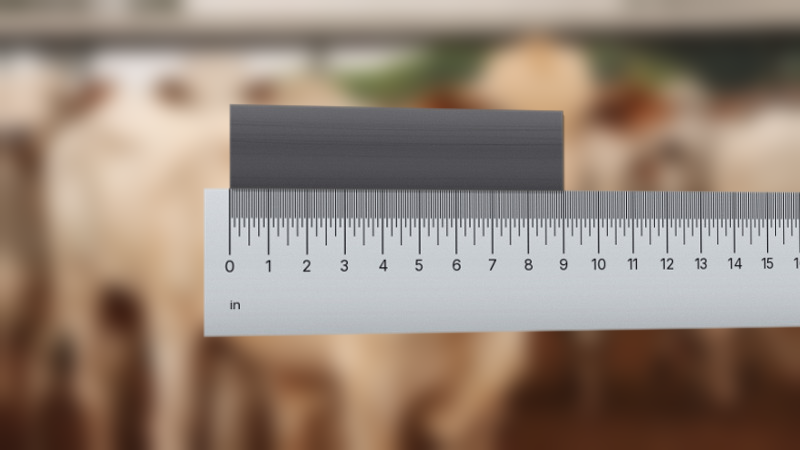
in 9
